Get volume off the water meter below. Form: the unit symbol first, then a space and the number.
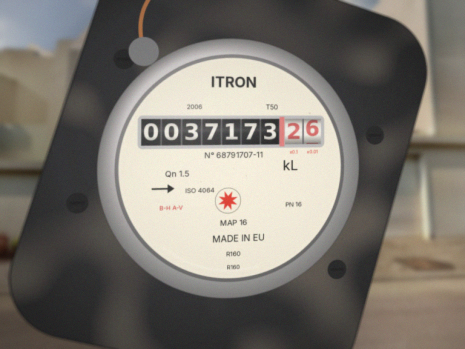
kL 37173.26
